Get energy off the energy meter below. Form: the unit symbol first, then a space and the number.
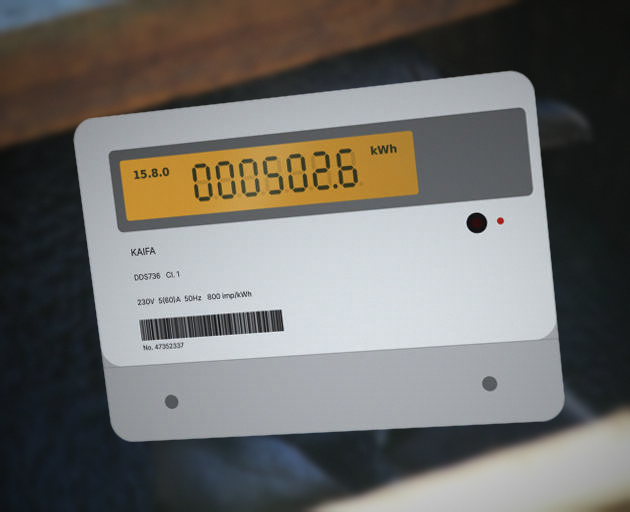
kWh 502.6
